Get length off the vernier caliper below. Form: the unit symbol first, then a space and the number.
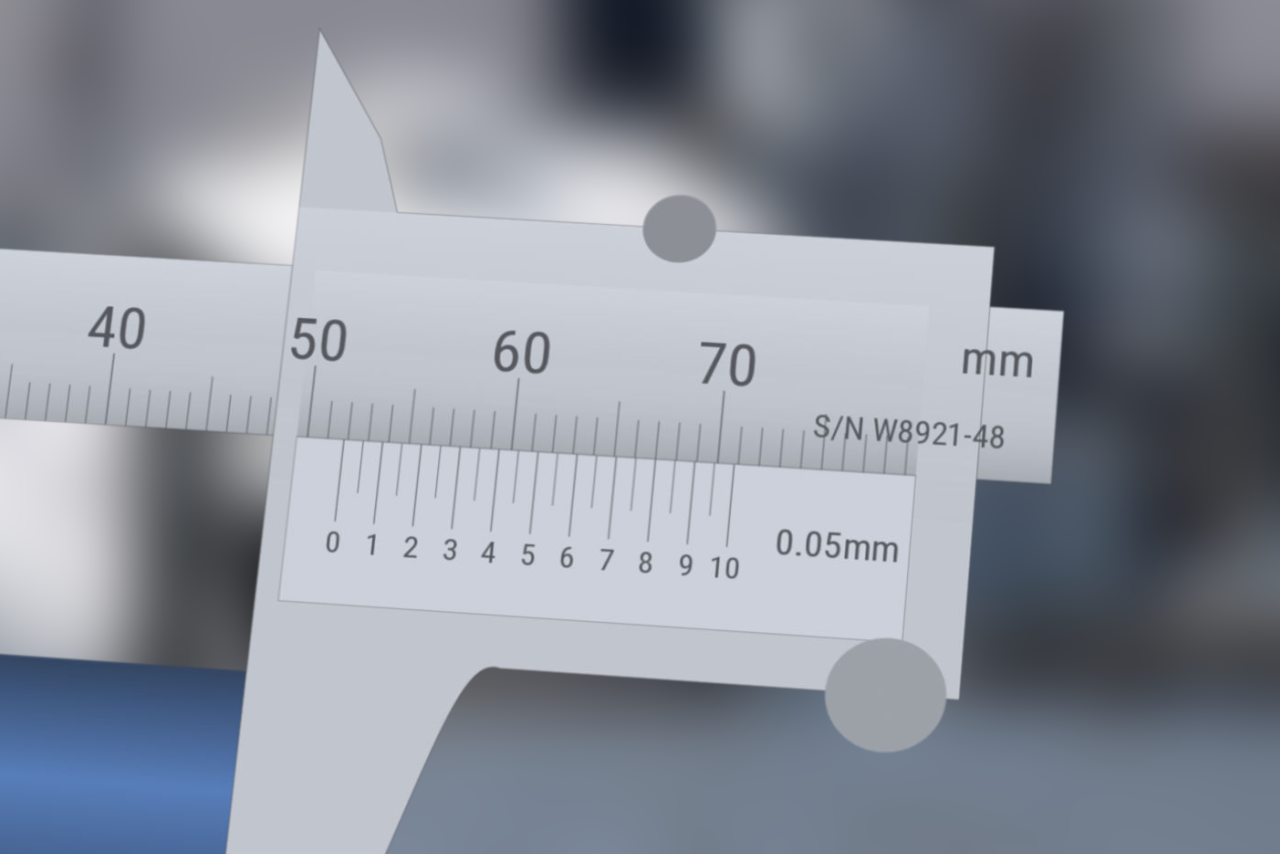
mm 51.8
